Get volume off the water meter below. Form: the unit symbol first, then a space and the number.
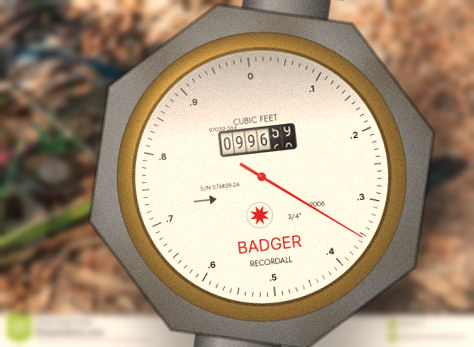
ft³ 99659.35
